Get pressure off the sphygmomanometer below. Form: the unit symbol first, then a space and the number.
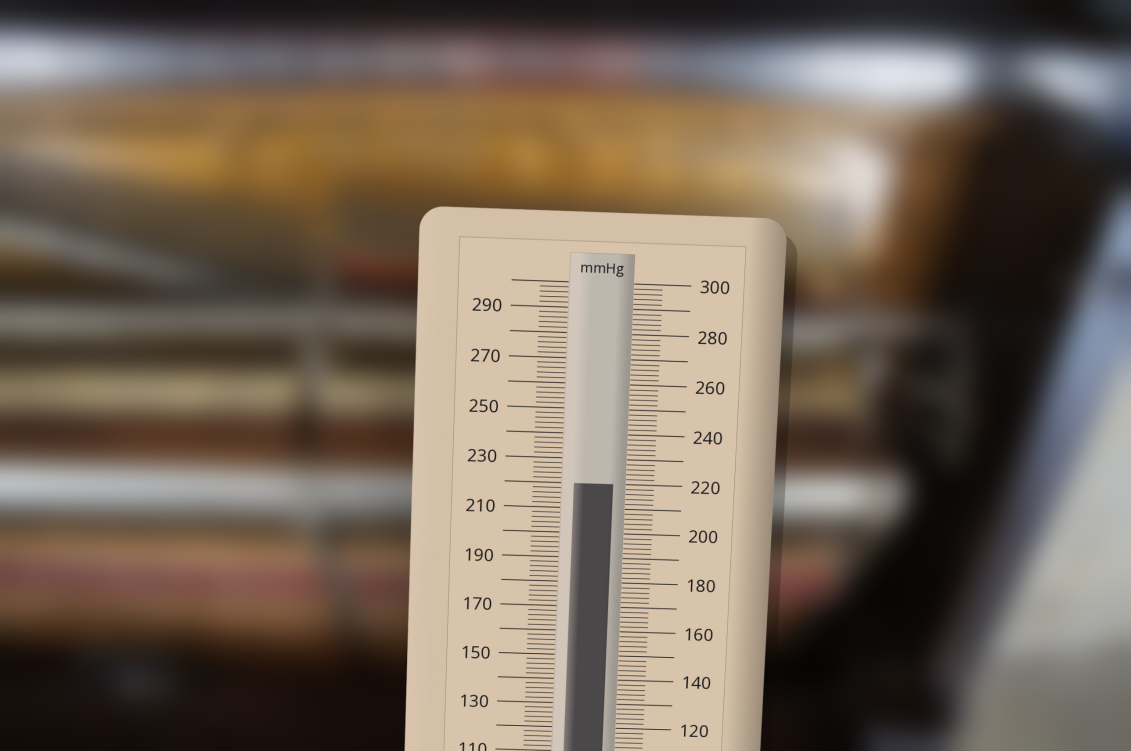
mmHg 220
